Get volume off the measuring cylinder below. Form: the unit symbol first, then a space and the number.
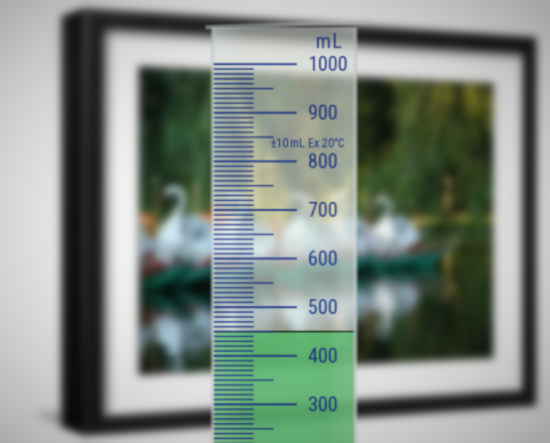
mL 450
